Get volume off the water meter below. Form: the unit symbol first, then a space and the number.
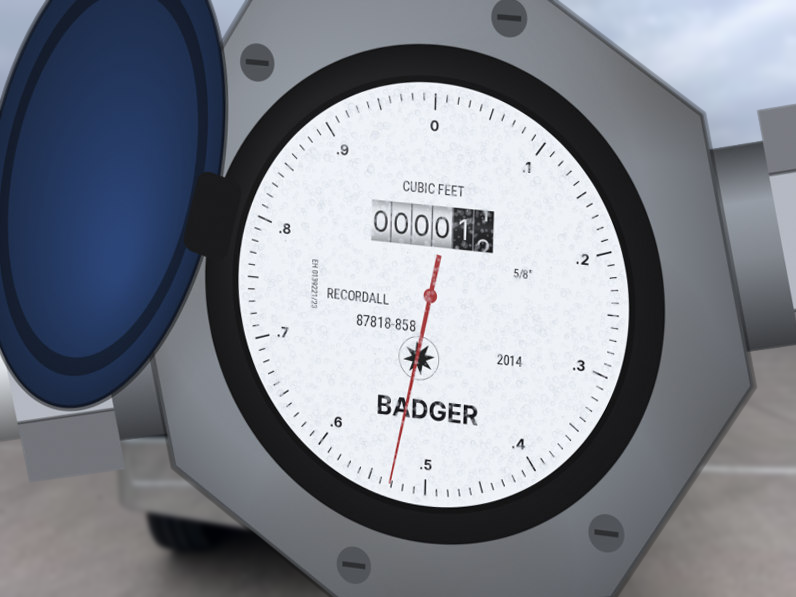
ft³ 11.53
